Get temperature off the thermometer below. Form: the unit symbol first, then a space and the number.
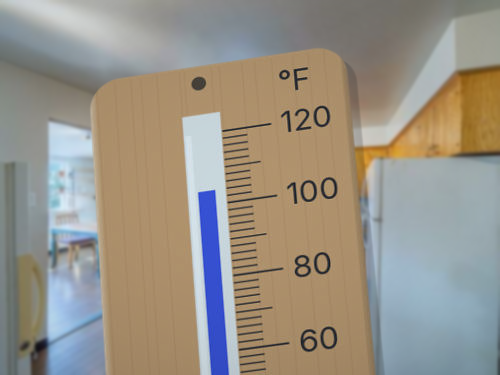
°F 104
